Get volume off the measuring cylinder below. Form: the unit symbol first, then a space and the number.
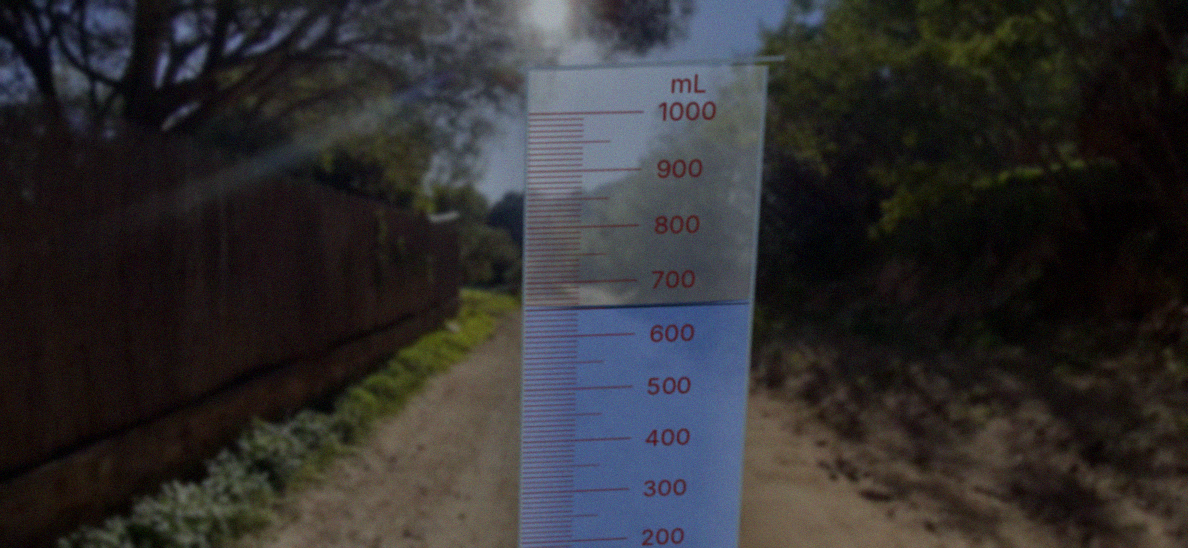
mL 650
